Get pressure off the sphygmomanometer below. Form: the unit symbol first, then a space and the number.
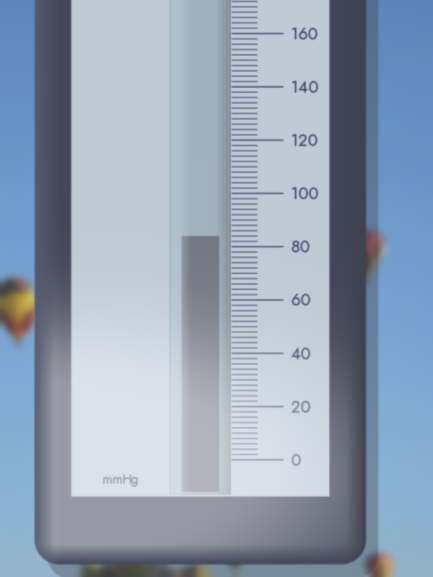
mmHg 84
